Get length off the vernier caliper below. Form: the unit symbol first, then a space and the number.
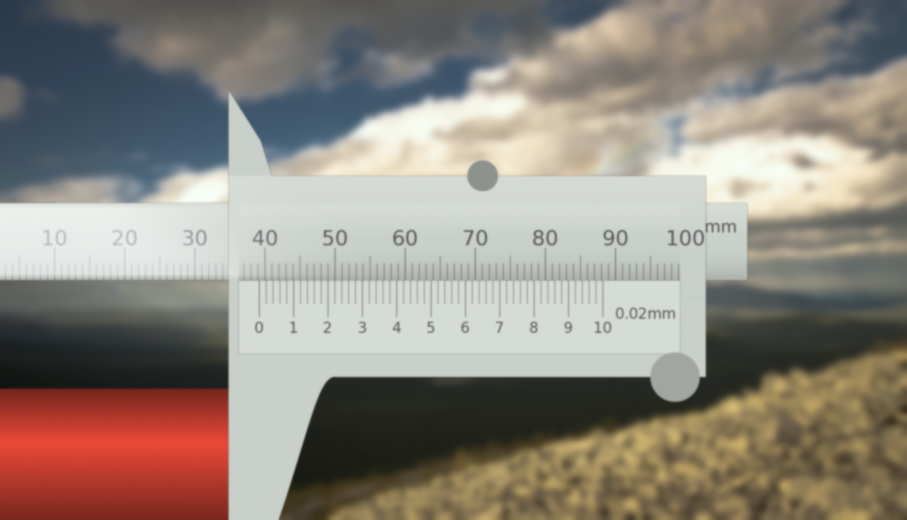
mm 39.2
